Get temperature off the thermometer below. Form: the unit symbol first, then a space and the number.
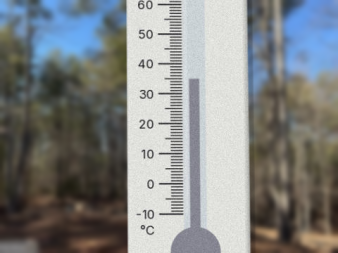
°C 35
